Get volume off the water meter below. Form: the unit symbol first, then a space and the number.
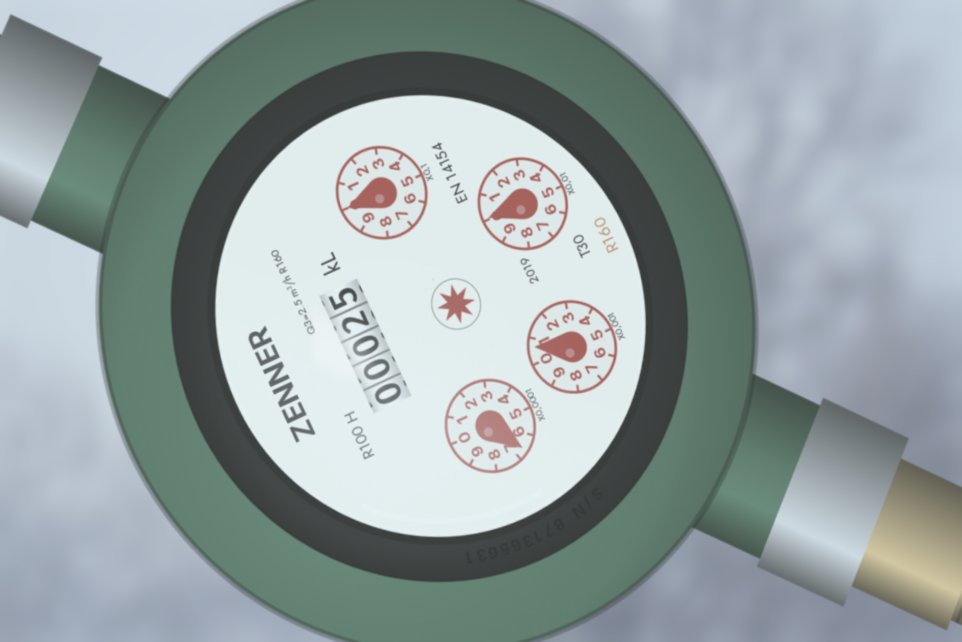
kL 25.0006
